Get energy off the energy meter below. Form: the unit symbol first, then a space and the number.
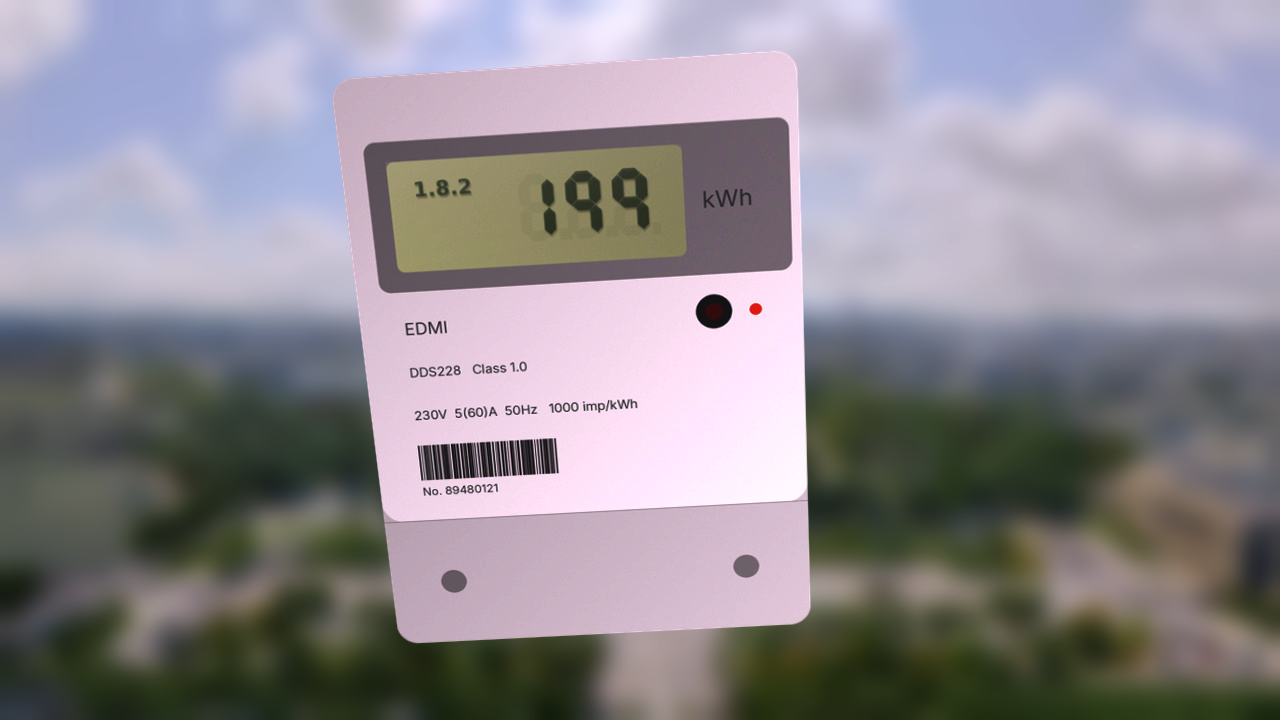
kWh 199
